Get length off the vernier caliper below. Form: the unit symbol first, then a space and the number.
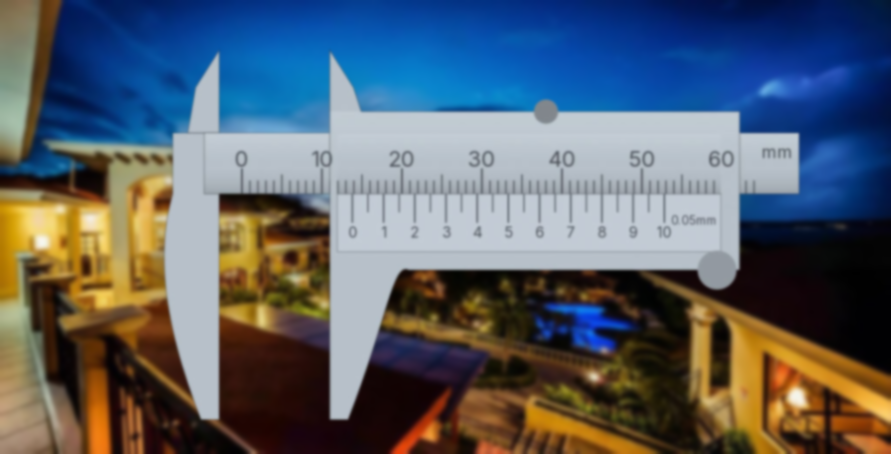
mm 13.8
